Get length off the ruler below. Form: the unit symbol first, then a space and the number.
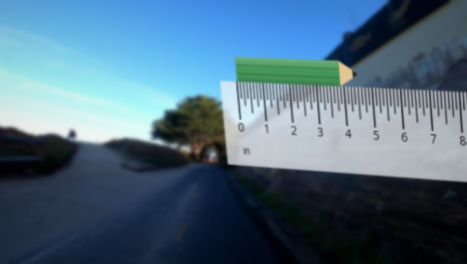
in 4.5
